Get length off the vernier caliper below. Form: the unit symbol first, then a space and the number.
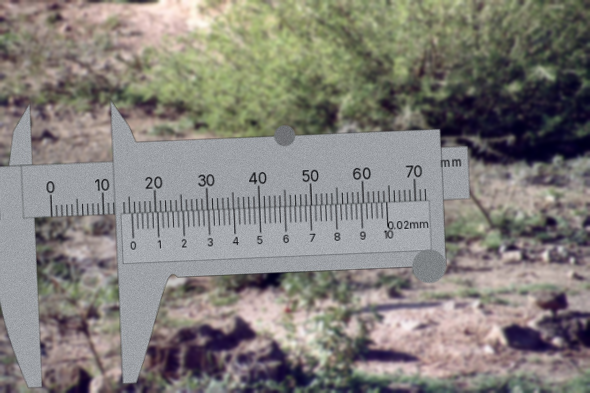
mm 15.5
